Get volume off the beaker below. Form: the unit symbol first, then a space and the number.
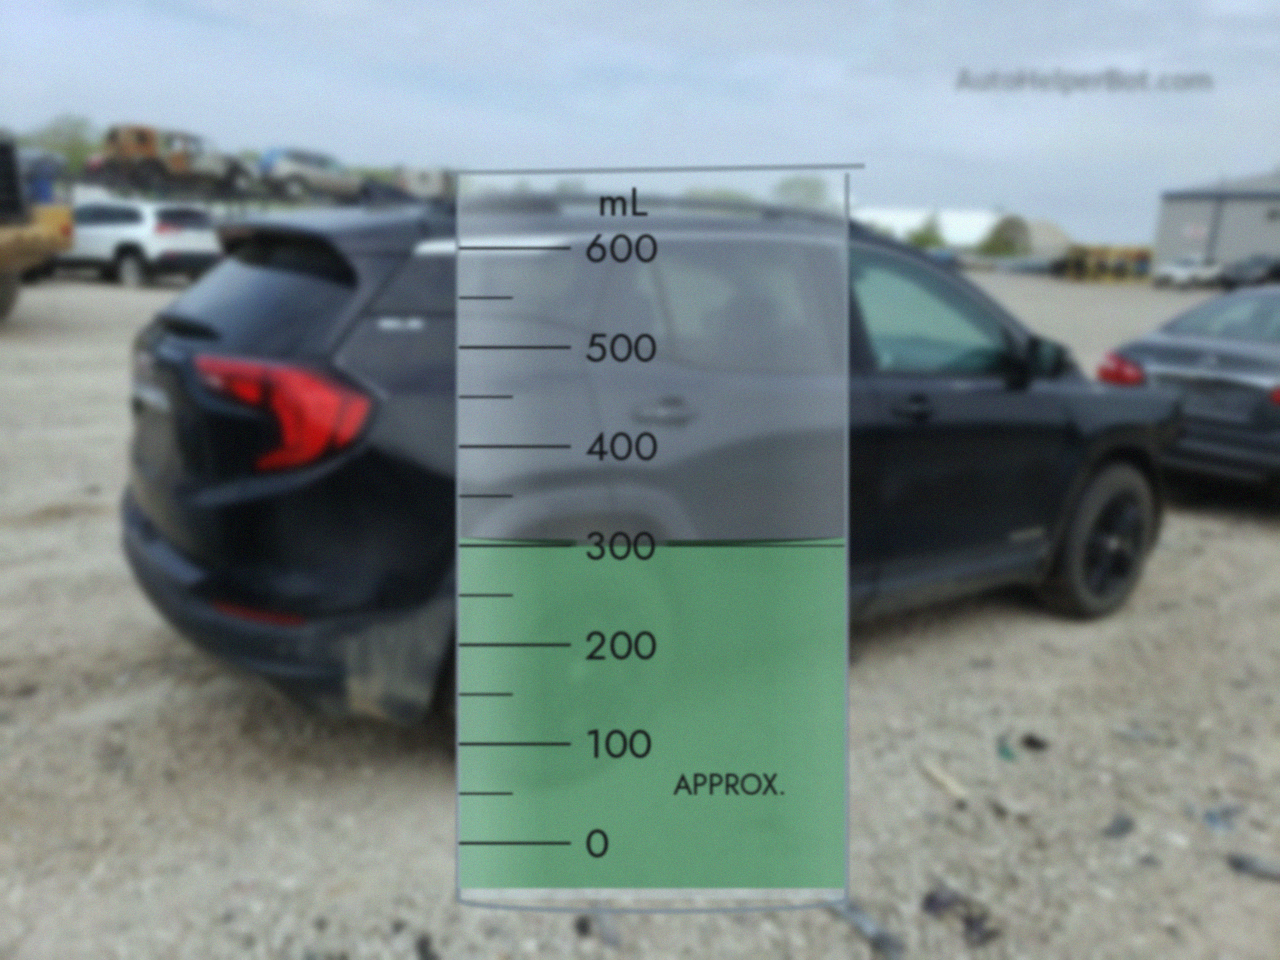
mL 300
